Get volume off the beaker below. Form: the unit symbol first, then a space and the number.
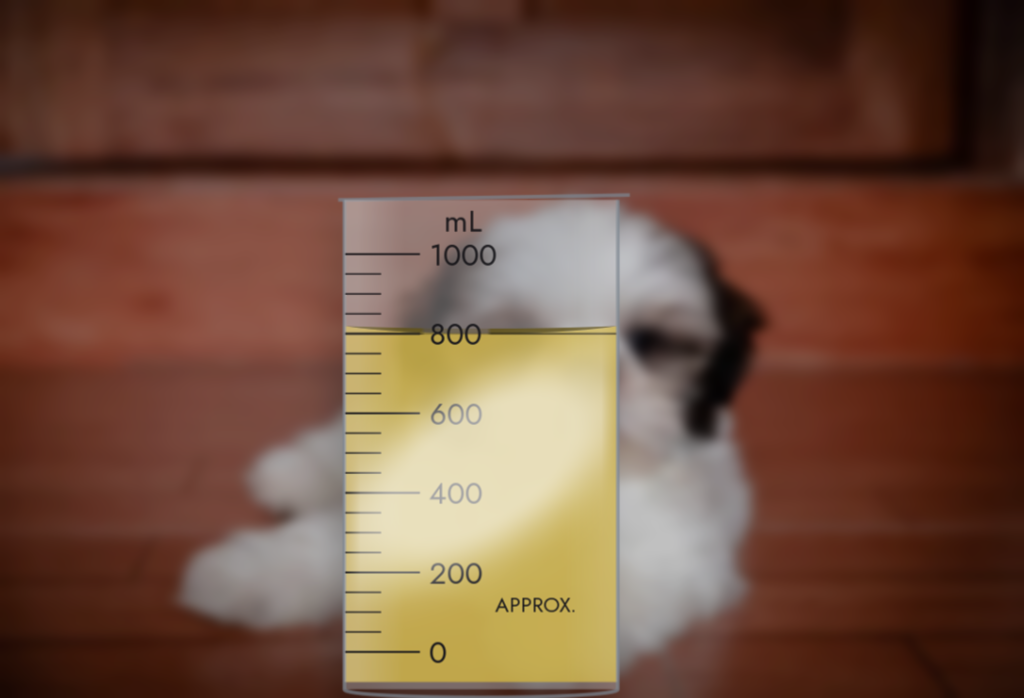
mL 800
